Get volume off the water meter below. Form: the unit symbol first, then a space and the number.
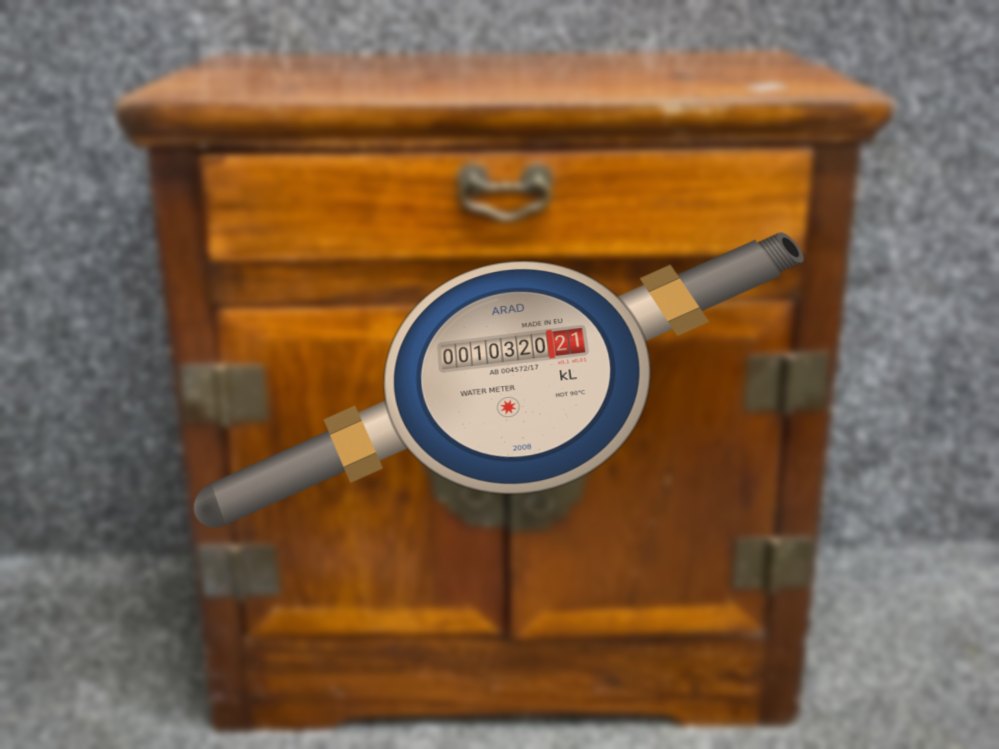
kL 10320.21
